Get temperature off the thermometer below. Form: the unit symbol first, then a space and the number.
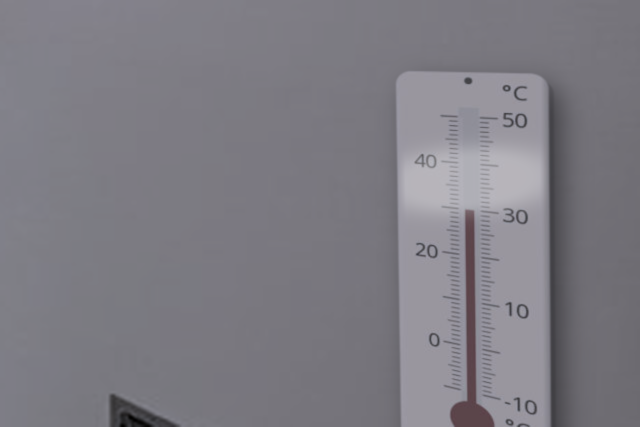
°C 30
